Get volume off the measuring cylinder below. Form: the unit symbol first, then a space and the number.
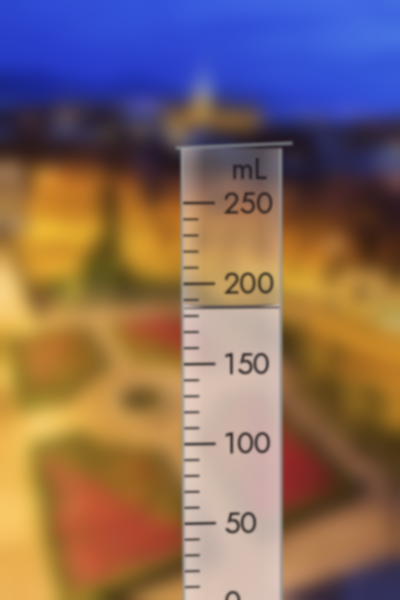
mL 185
